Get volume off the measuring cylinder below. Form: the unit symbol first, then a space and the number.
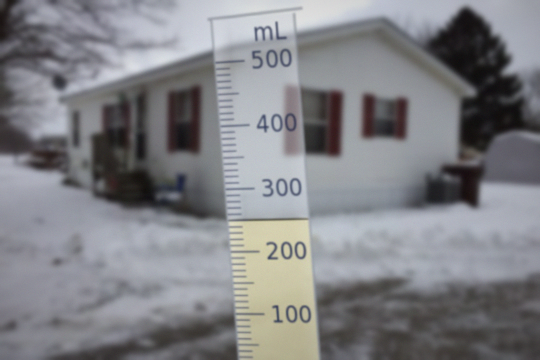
mL 250
